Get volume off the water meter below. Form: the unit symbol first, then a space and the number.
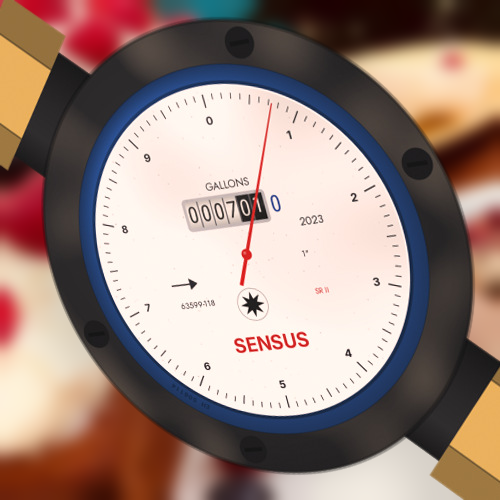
gal 7010.7
